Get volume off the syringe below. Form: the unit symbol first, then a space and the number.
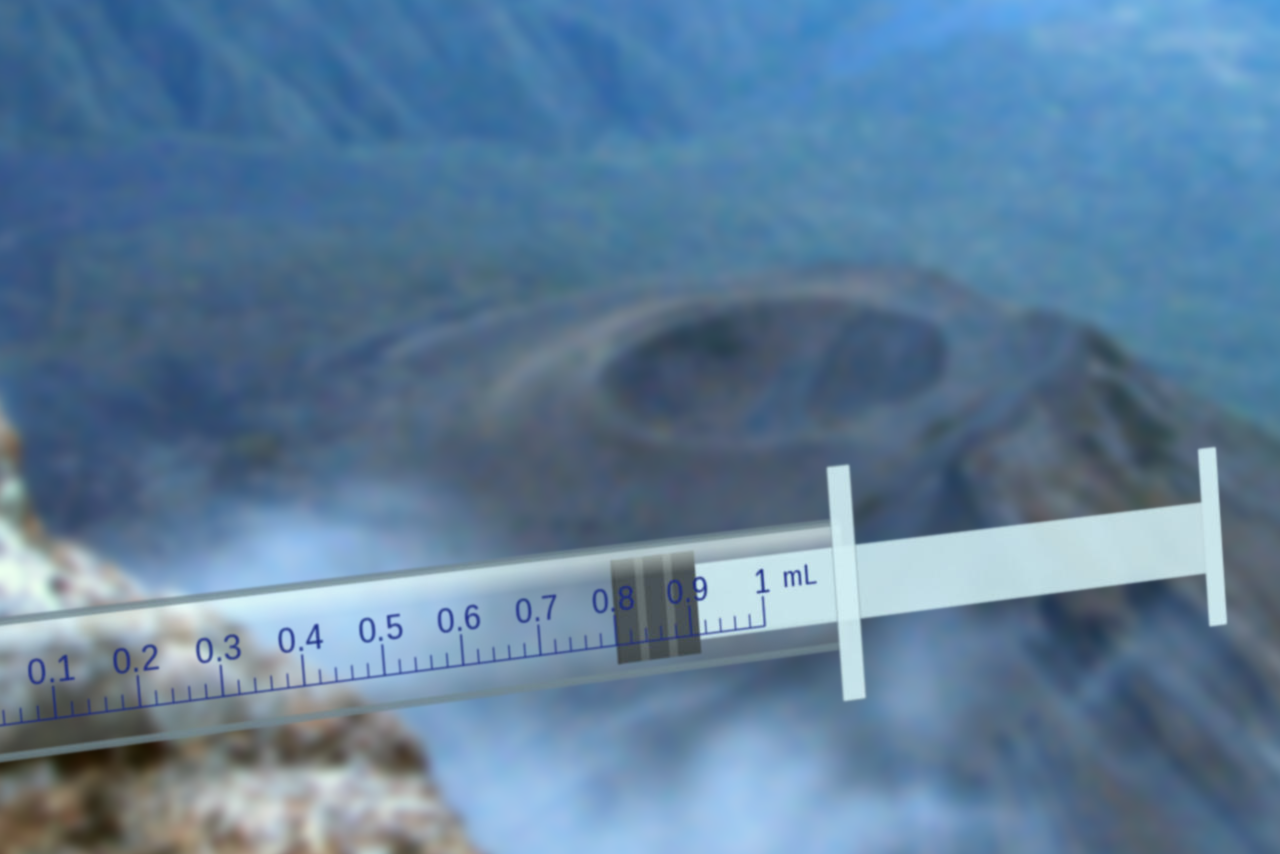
mL 0.8
